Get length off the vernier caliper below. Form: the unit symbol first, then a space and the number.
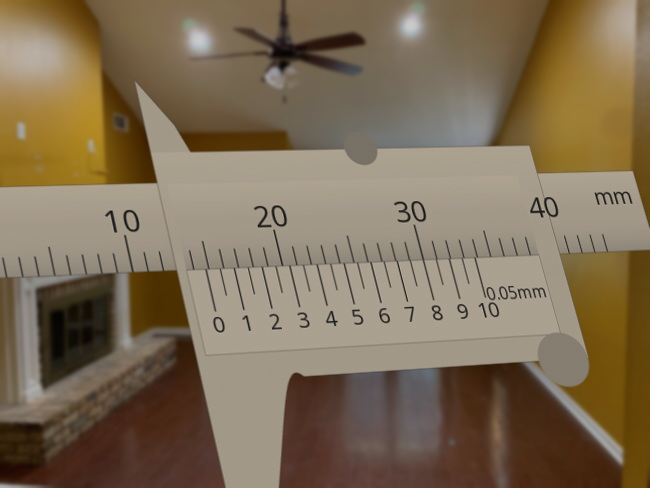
mm 14.8
